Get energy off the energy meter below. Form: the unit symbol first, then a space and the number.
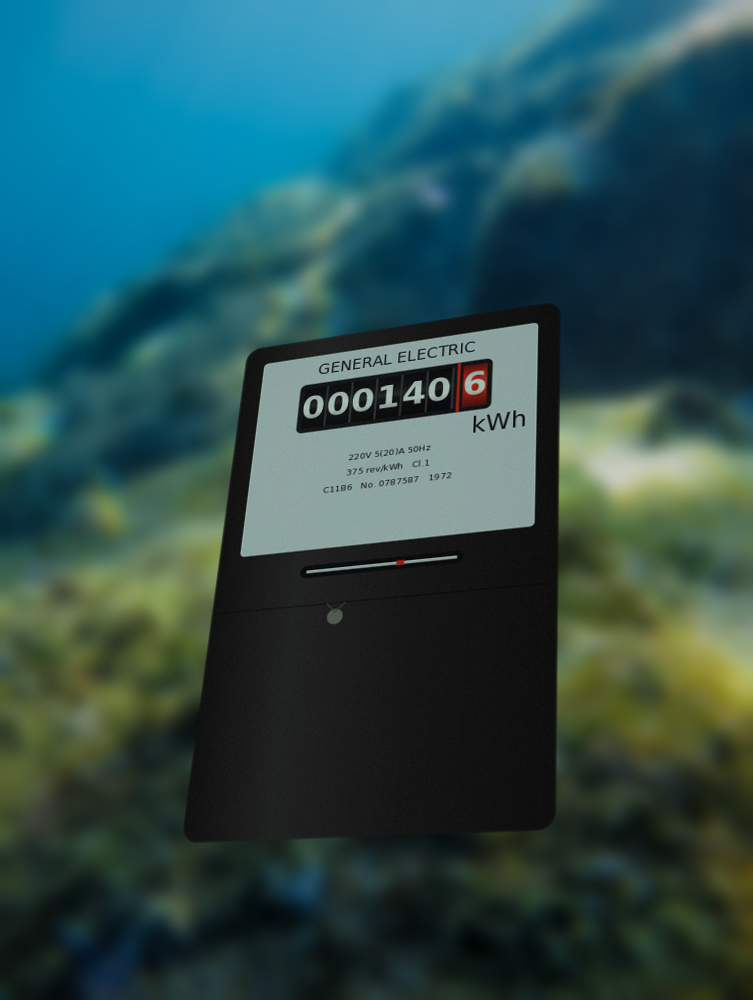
kWh 140.6
